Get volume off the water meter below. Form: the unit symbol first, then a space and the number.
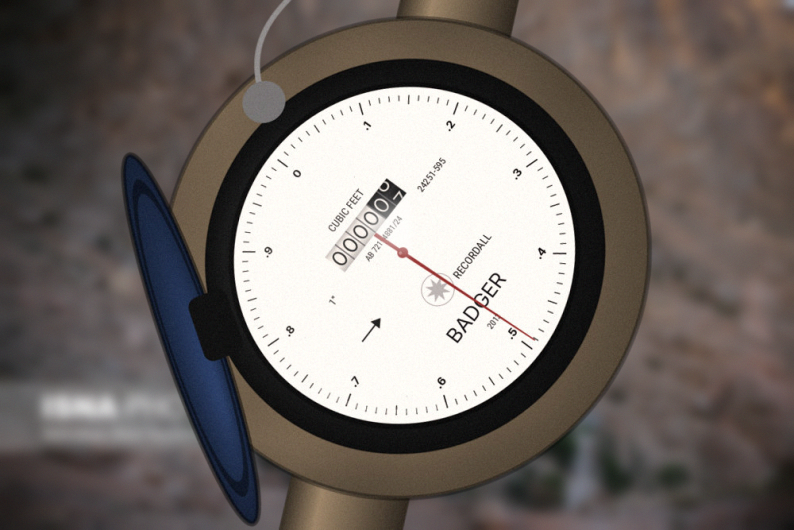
ft³ 6.49
